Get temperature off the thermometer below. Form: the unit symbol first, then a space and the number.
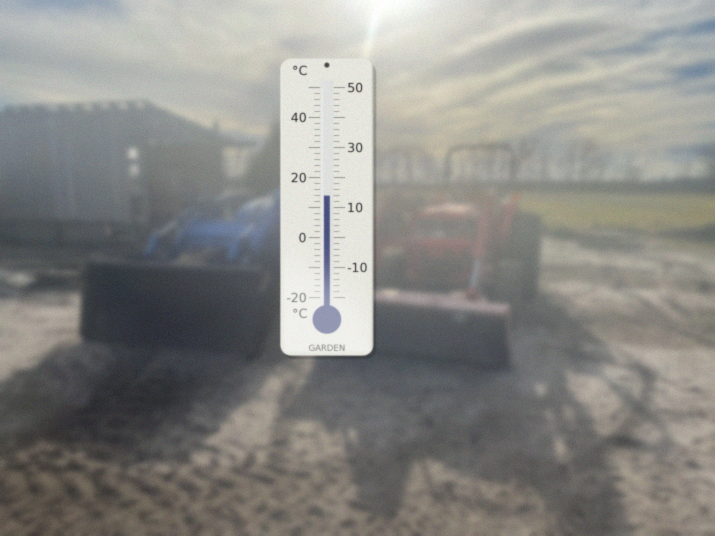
°C 14
